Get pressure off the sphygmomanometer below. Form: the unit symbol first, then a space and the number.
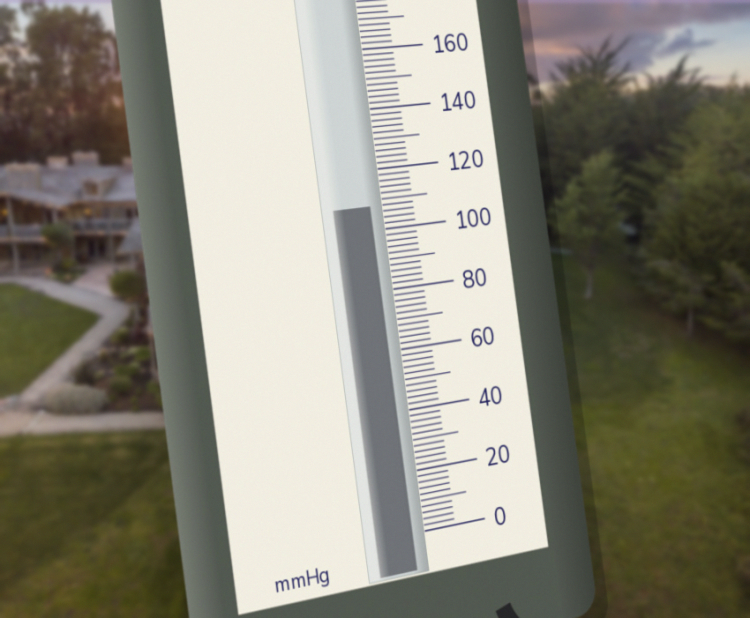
mmHg 108
